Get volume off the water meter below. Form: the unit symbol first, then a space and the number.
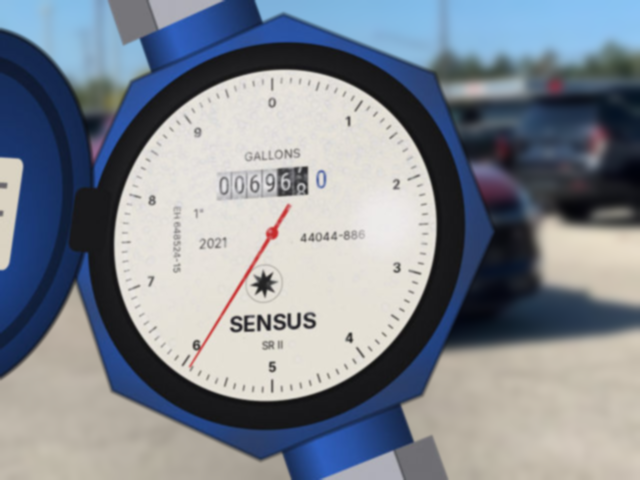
gal 69675.9
